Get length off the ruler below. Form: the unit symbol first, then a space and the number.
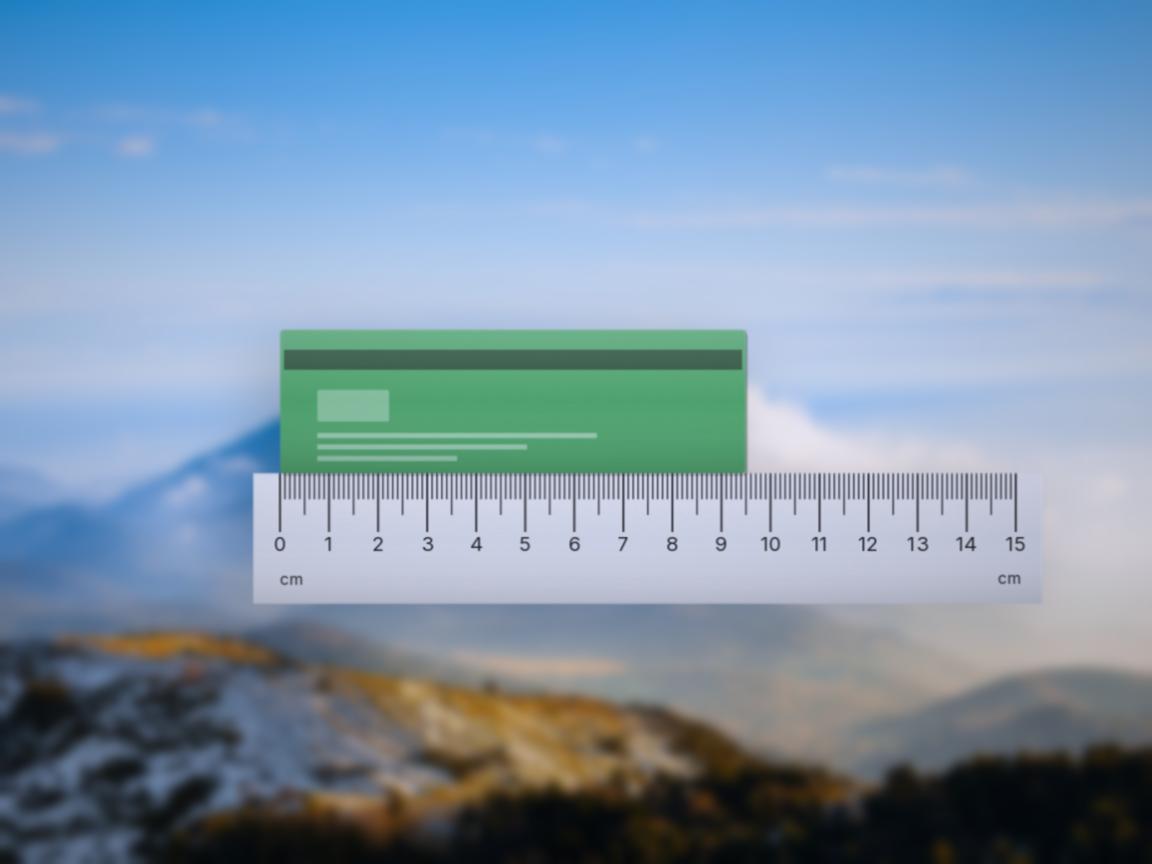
cm 9.5
